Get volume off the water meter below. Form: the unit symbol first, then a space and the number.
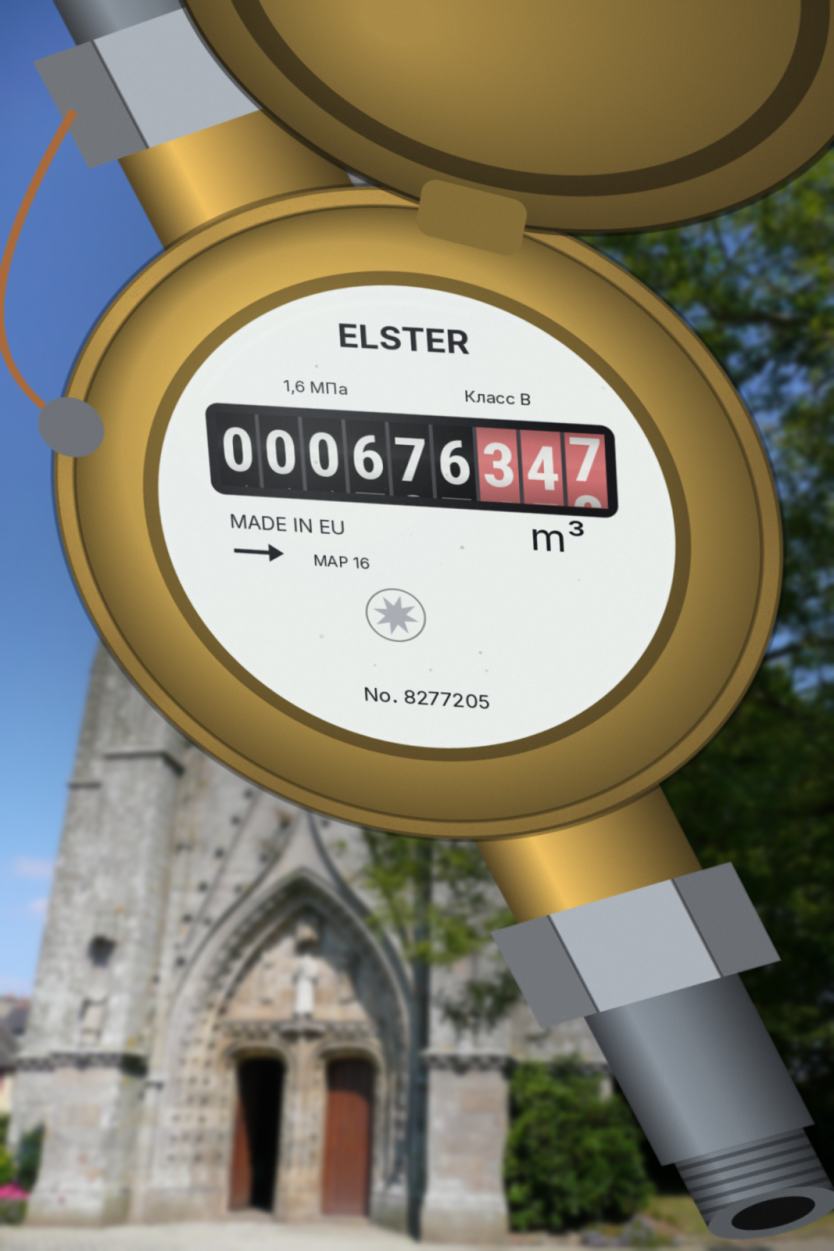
m³ 676.347
